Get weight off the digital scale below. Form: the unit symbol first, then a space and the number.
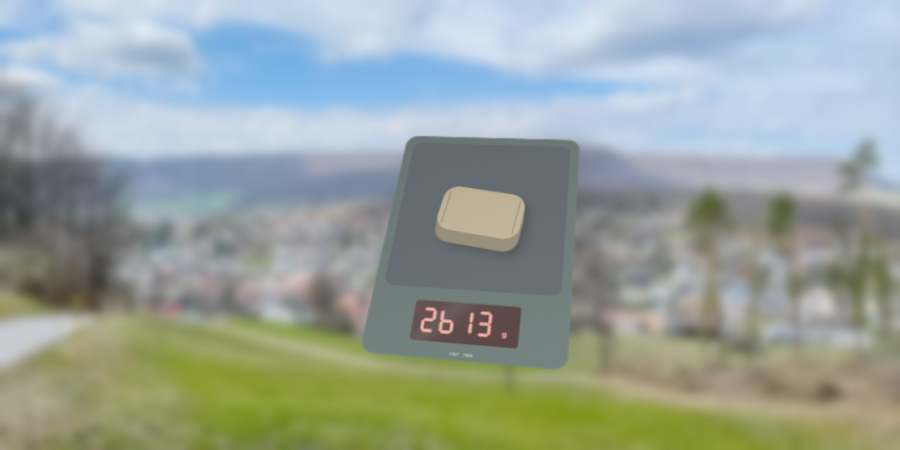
g 2613
